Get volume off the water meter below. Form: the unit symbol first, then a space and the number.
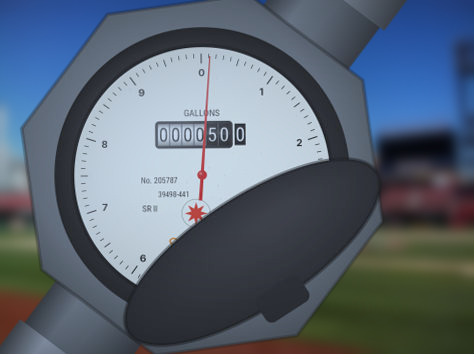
gal 500.1
